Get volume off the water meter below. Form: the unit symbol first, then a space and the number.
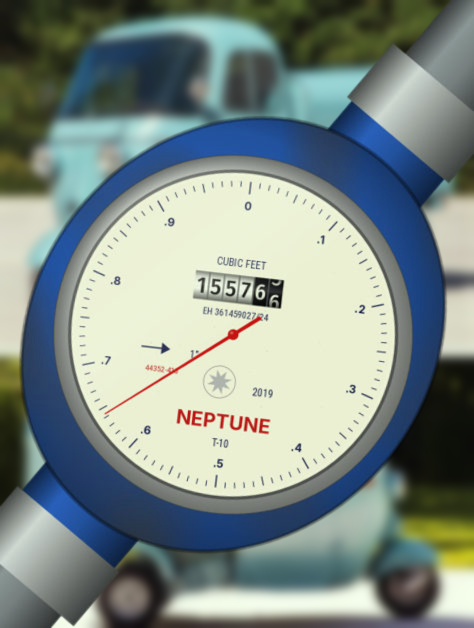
ft³ 155765.64
